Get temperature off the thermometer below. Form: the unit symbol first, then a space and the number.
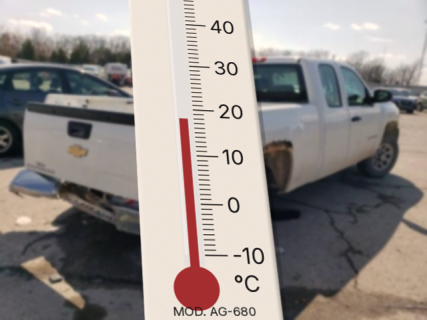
°C 18
